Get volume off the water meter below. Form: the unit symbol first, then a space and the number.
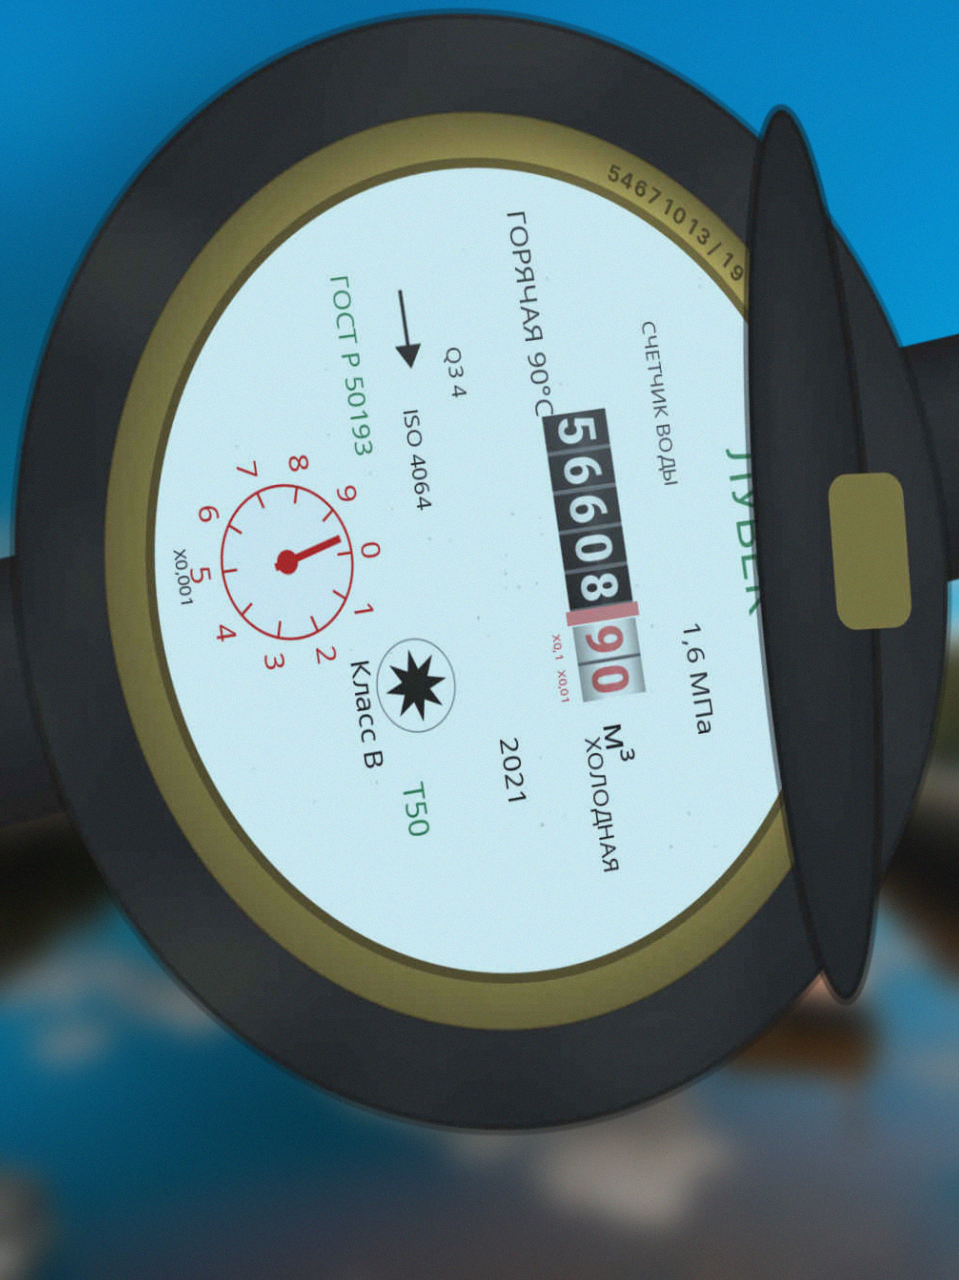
m³ 56608.899
